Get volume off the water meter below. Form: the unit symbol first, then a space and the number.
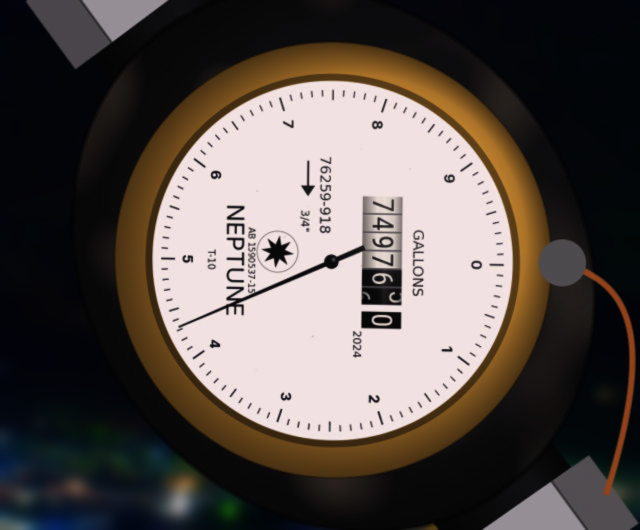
gal 7497654.3
